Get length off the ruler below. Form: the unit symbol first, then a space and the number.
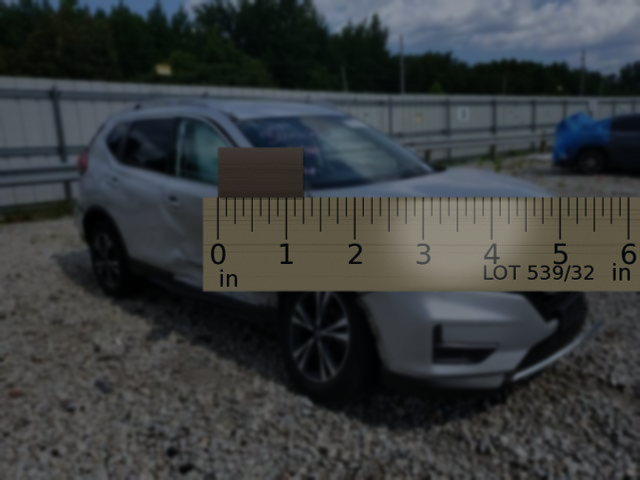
in 1.25
